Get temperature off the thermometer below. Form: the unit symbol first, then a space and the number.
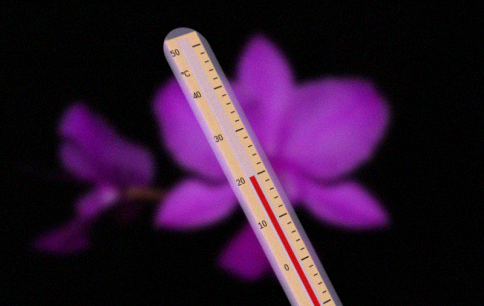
°C 20
